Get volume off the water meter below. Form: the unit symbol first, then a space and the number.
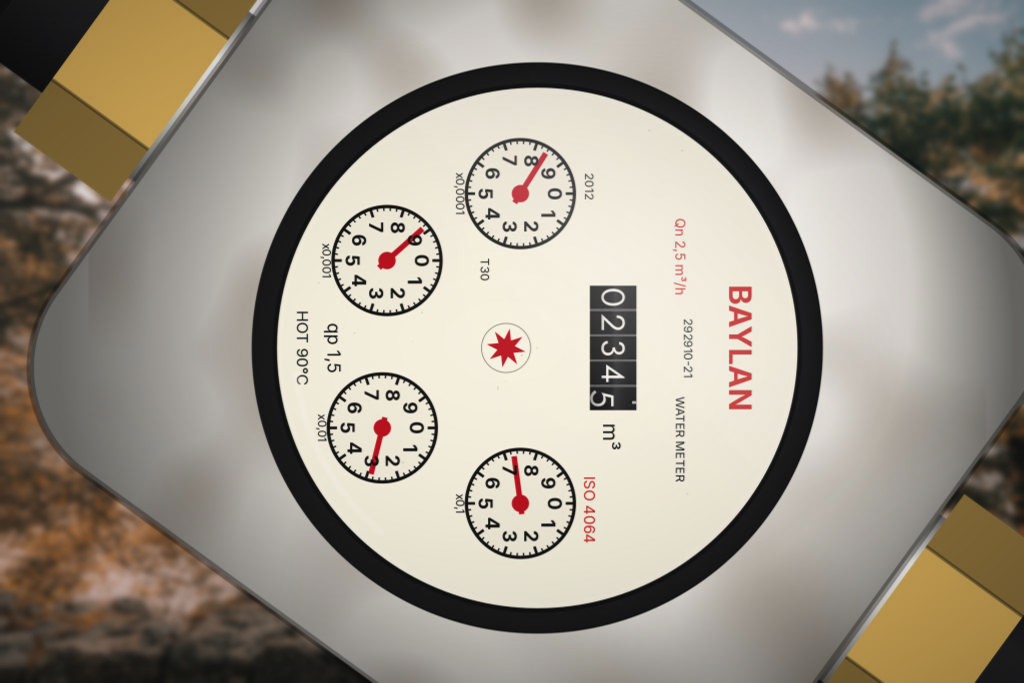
m³ 2344.7288
